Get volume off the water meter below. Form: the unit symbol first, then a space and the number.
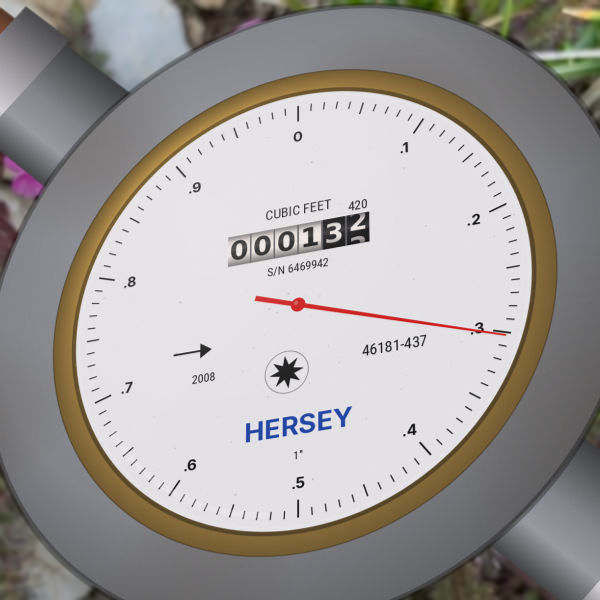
ft³ 132.30
